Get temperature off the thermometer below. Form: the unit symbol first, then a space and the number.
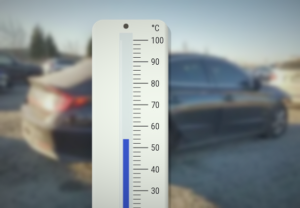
°C 54
